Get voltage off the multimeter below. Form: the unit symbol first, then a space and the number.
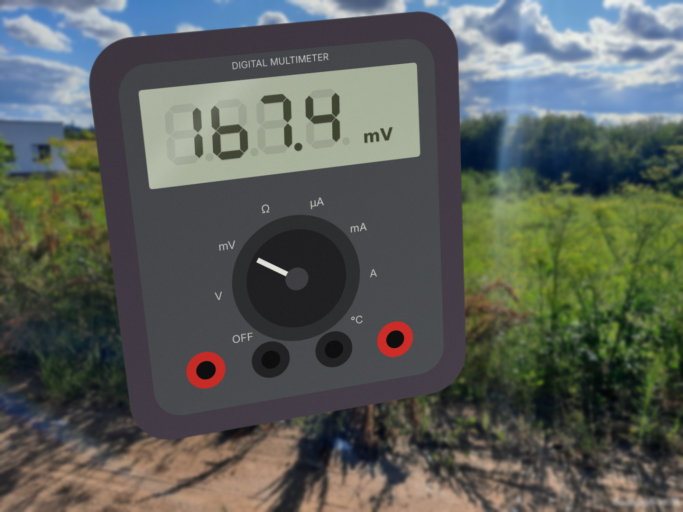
mV 167.4
